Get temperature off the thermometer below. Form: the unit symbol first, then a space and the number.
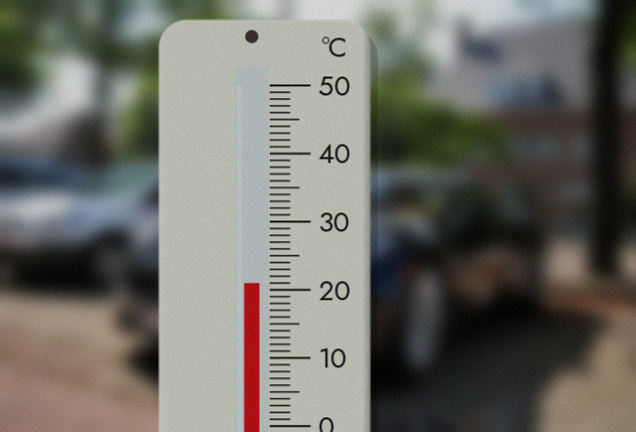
°C 21
